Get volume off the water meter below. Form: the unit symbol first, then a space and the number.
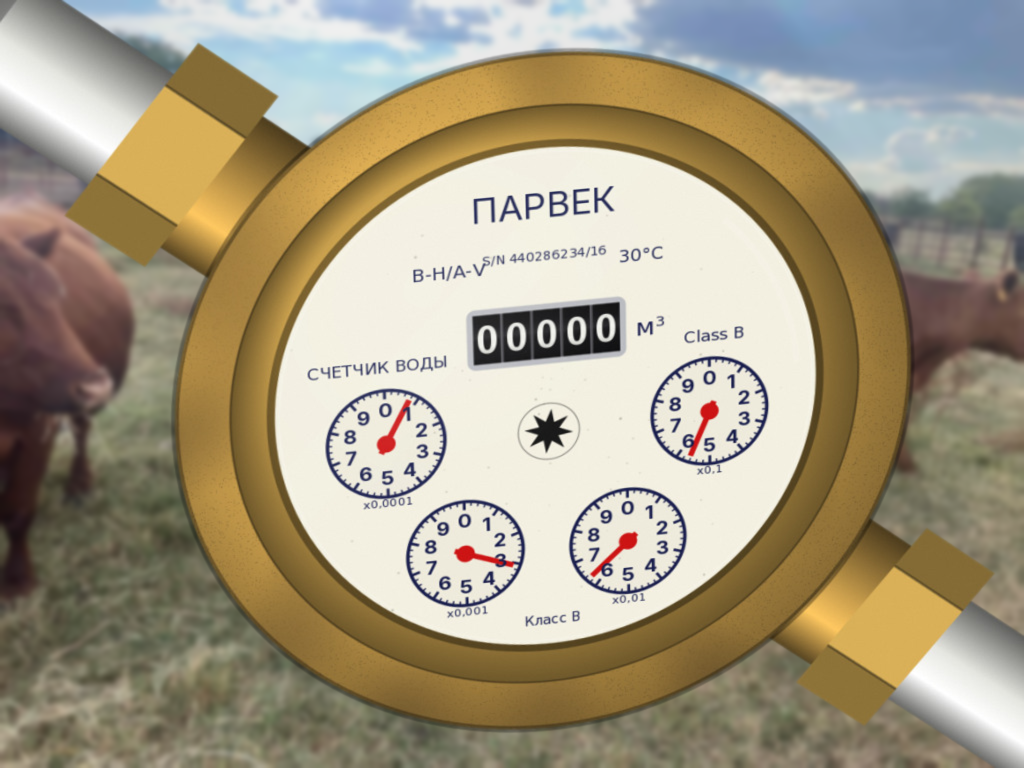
m³ 0.5630
